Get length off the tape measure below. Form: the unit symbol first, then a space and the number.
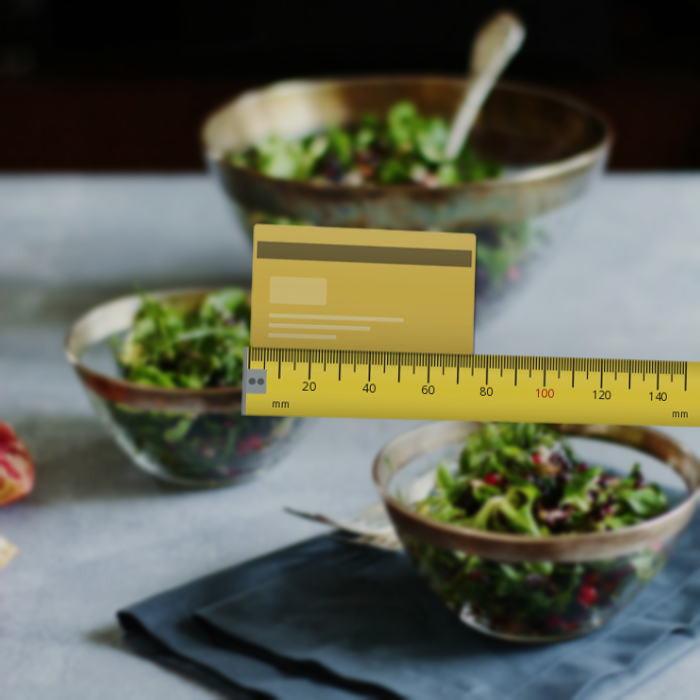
mm 75
